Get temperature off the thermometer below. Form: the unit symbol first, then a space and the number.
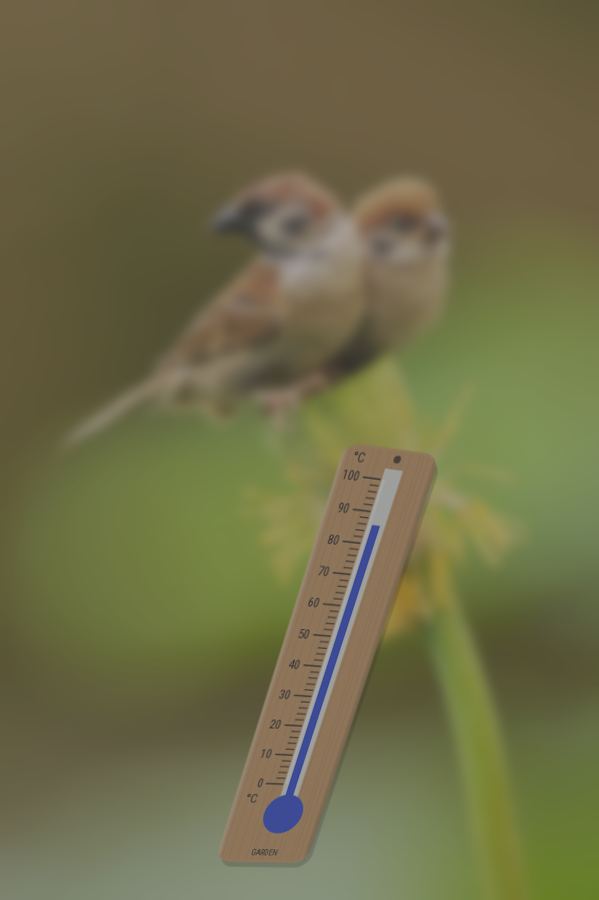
°C 86
